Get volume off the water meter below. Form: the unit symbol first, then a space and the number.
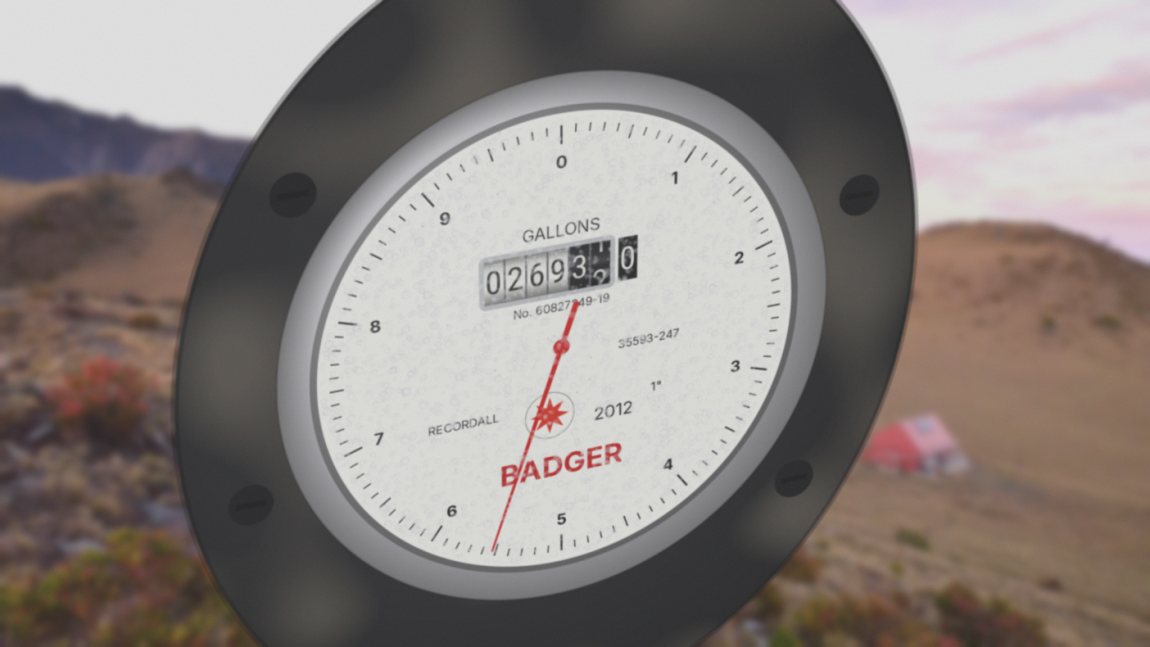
gal 269315.5
